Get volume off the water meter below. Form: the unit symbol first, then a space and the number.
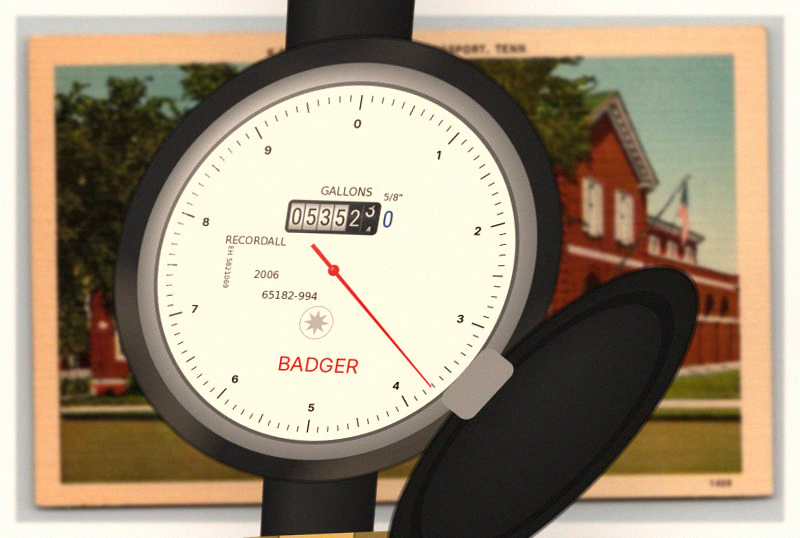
gal 535233.7
